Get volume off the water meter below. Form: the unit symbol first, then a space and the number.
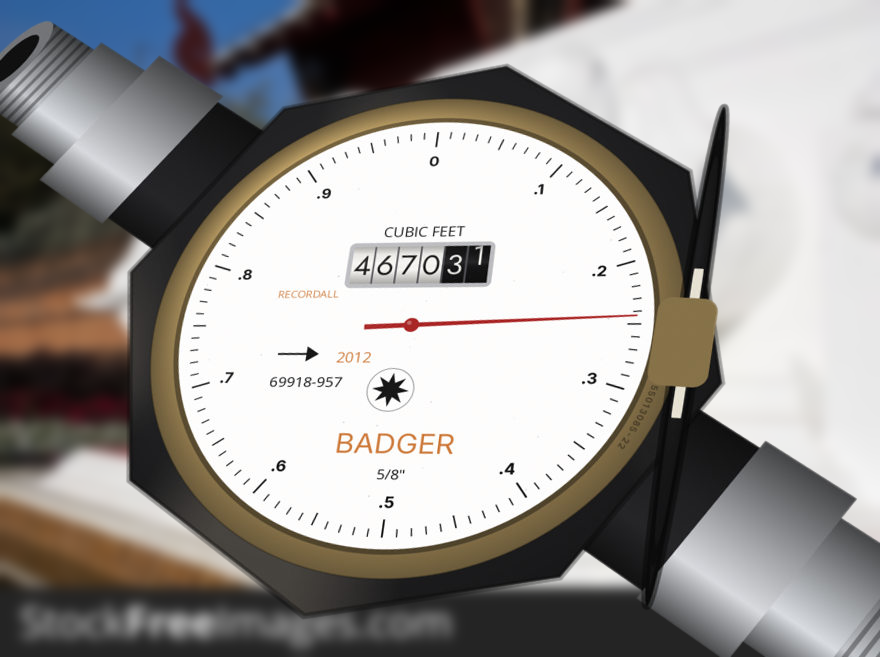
ft³ 467031.24
